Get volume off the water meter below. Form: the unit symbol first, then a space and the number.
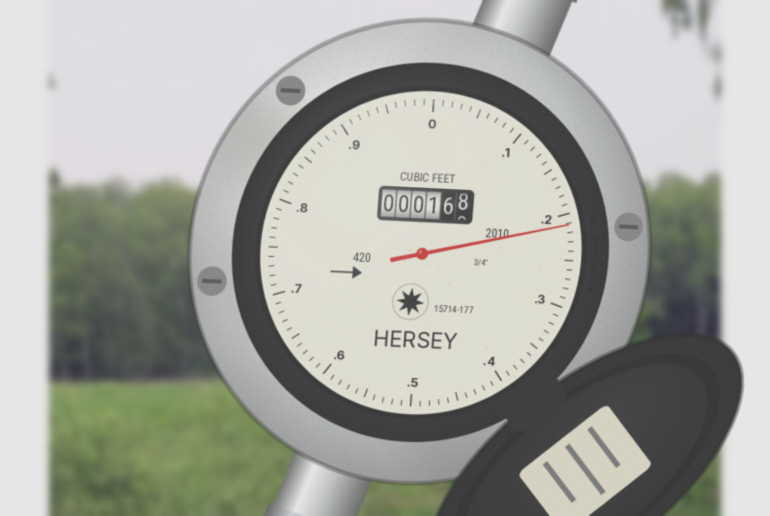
ft³ 168.21
